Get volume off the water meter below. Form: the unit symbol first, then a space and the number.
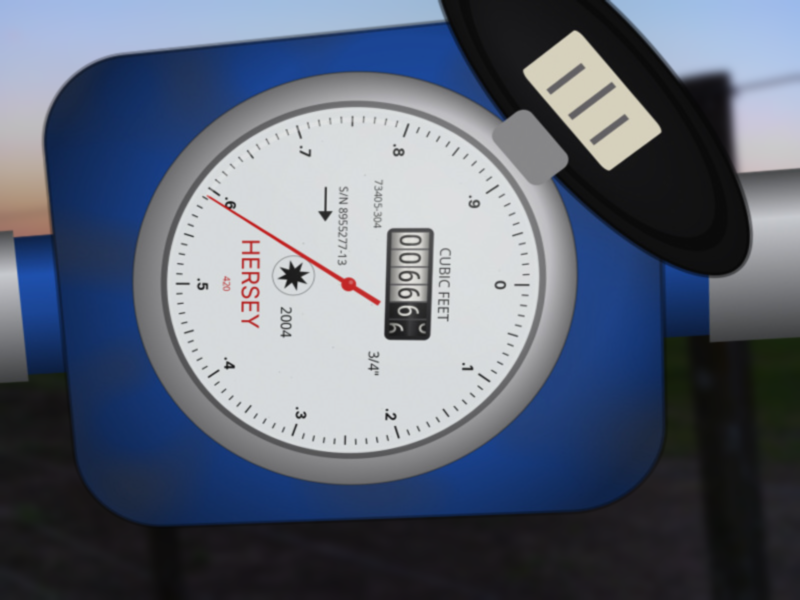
ft³ 6665.59
